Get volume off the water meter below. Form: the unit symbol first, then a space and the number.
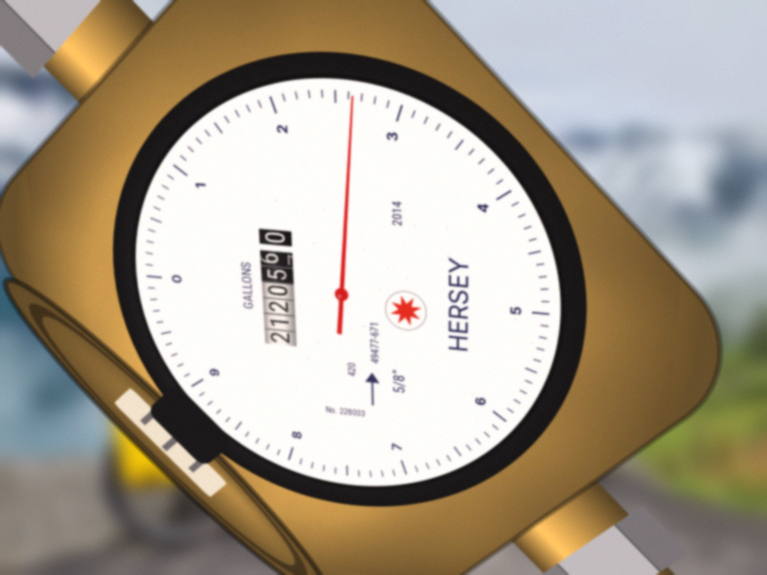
gal 2120562.6
